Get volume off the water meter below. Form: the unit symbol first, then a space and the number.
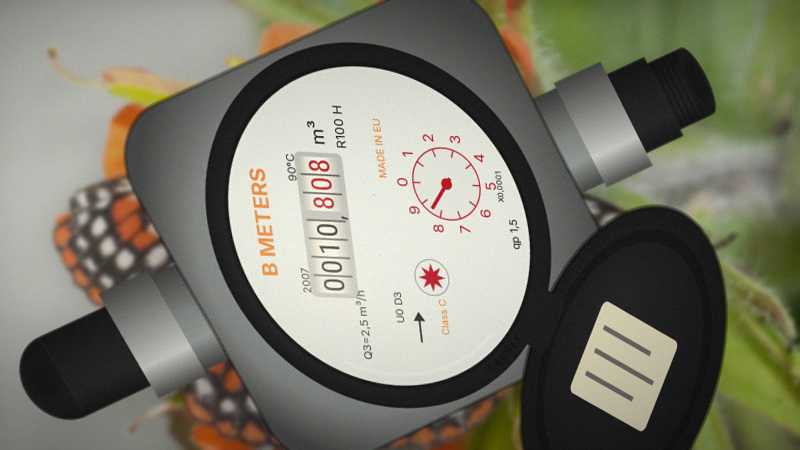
m³ 10.8088
